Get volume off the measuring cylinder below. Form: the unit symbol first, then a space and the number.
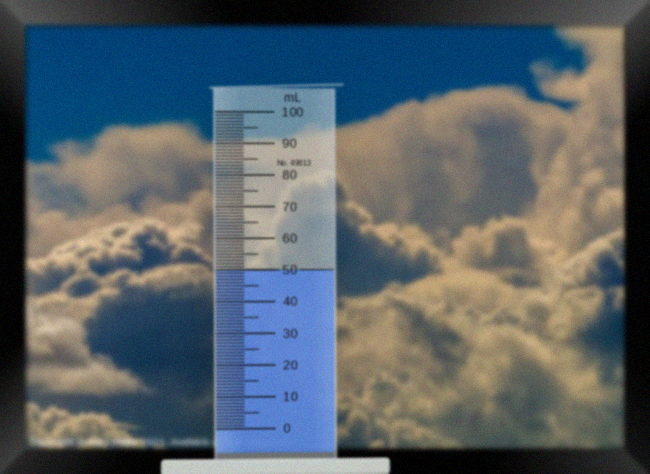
mL 50
